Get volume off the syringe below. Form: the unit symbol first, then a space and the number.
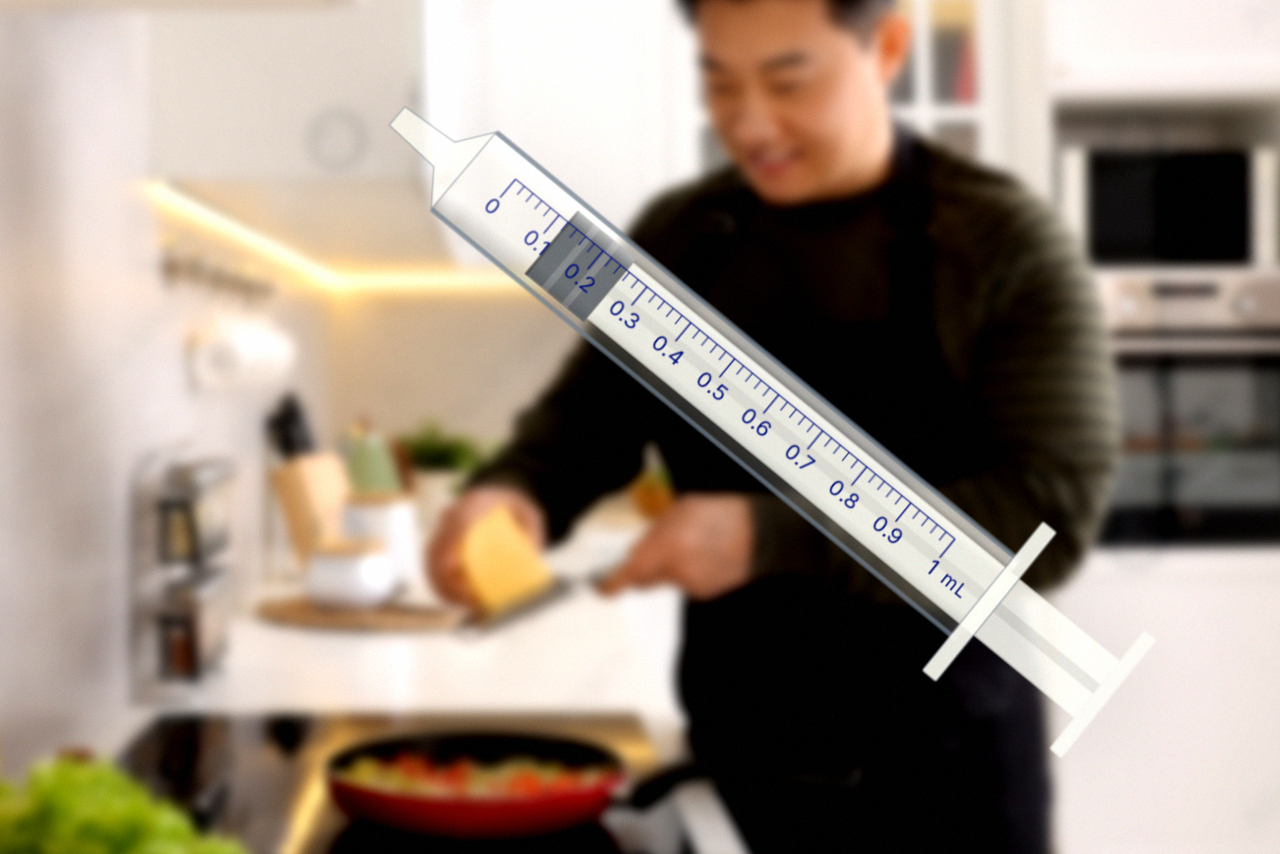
mL 0.12
